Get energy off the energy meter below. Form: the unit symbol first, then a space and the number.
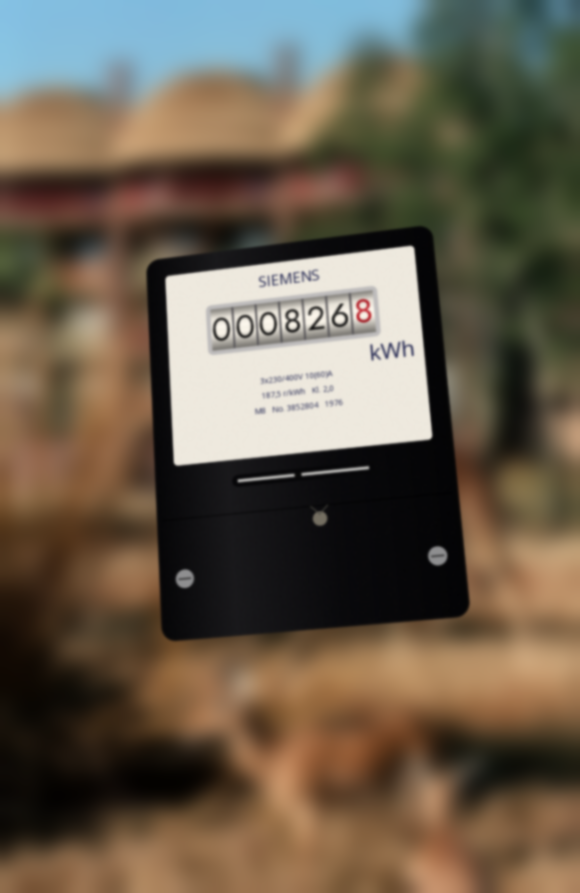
kWh 826.8
